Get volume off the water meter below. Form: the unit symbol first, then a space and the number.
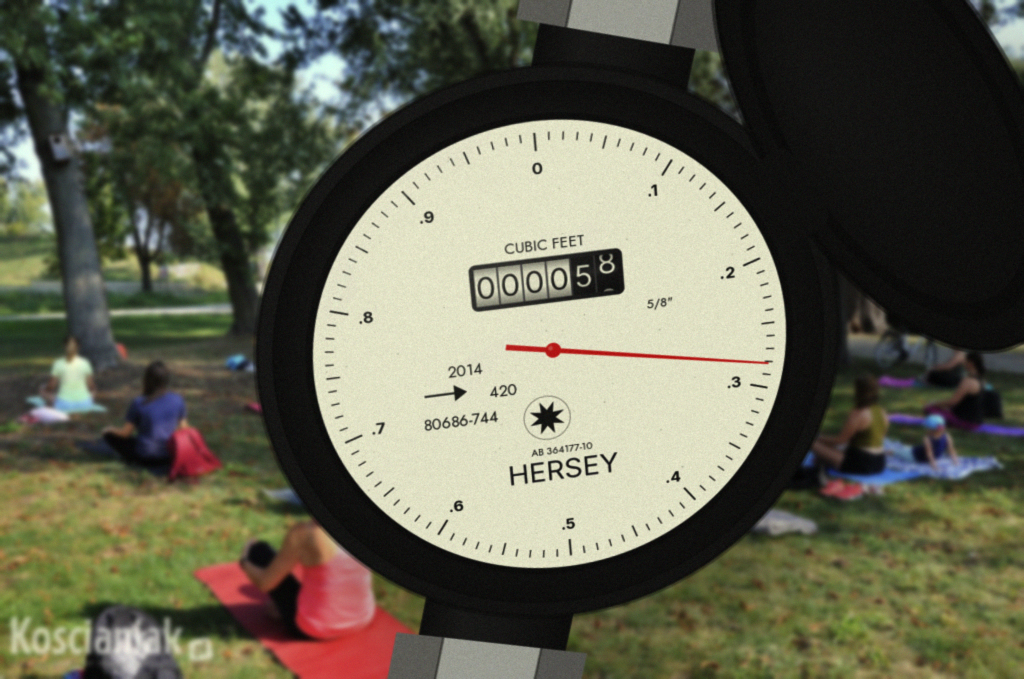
ft³ 58.28
